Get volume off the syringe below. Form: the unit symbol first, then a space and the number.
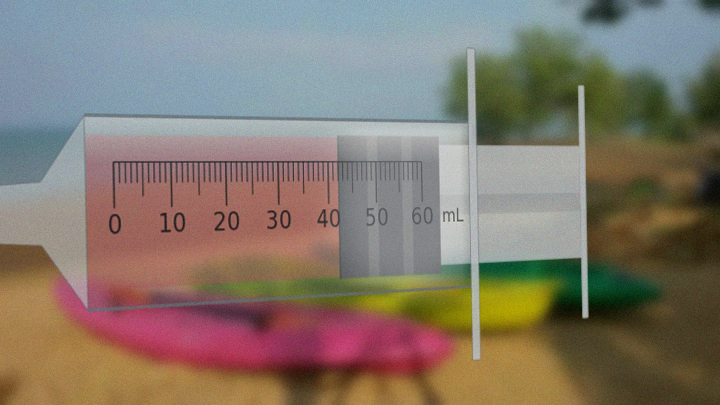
mL 42
